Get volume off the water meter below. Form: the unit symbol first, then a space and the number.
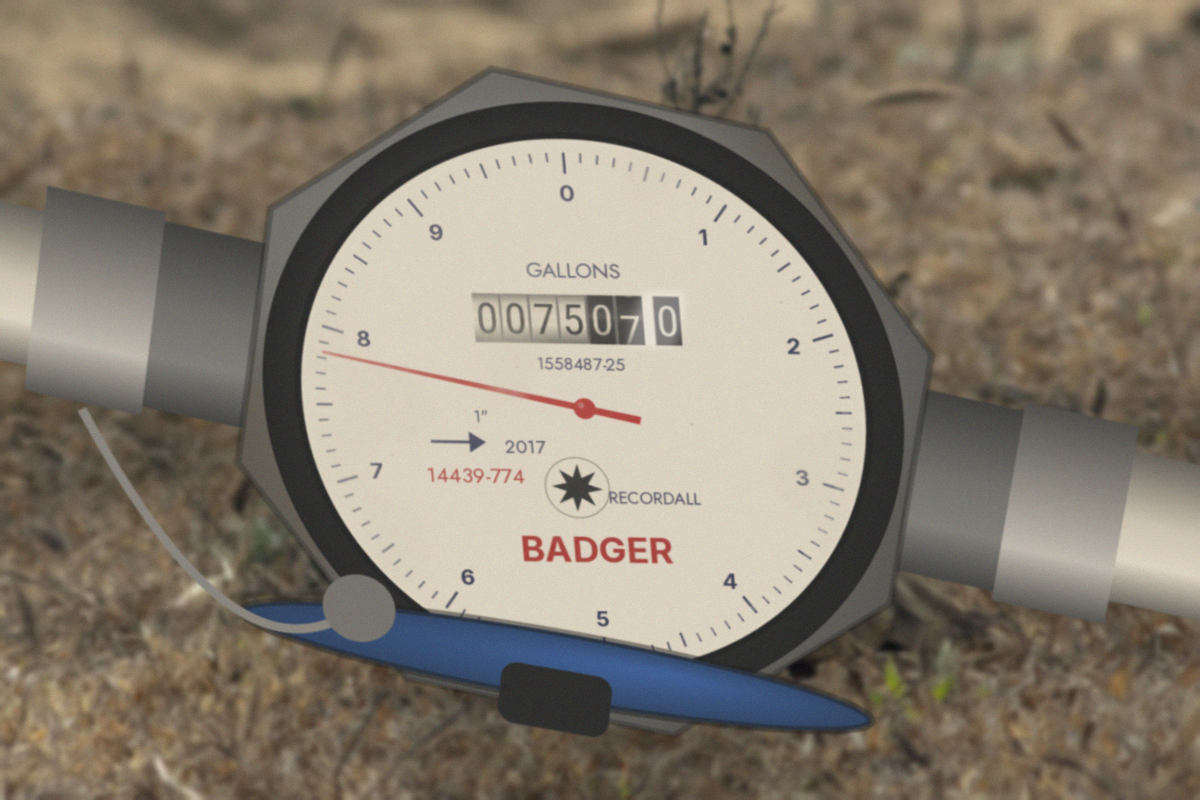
gal 75067.8
